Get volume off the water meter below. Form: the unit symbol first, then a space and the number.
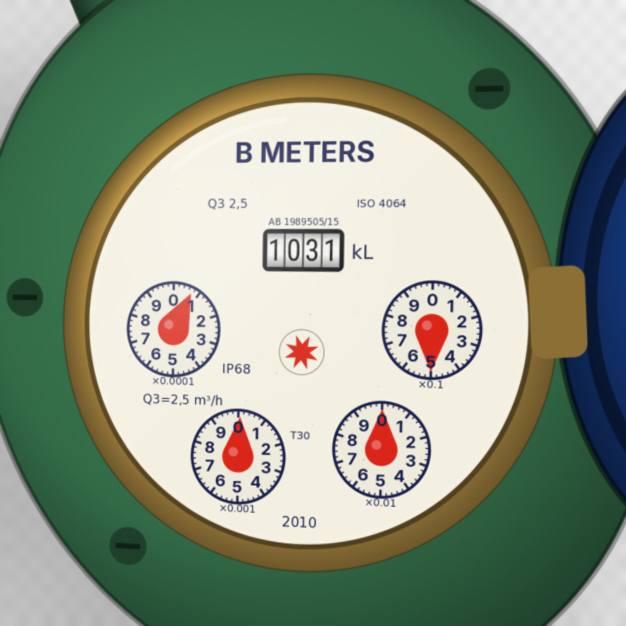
kL 1031.5000
